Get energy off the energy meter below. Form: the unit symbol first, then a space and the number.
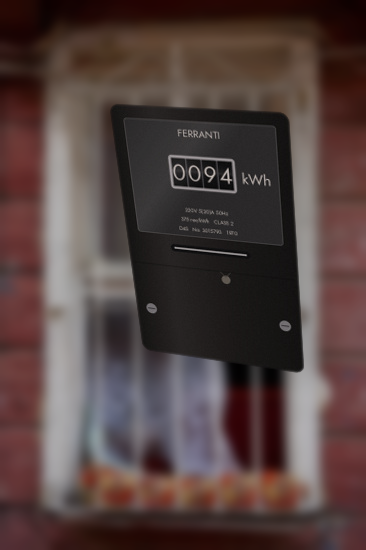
kWh 94
